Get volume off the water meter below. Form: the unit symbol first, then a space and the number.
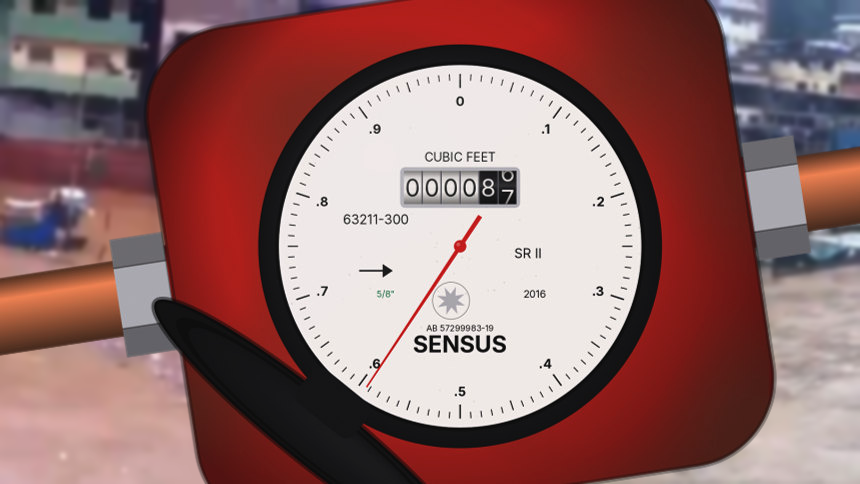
ft³ 86.59
